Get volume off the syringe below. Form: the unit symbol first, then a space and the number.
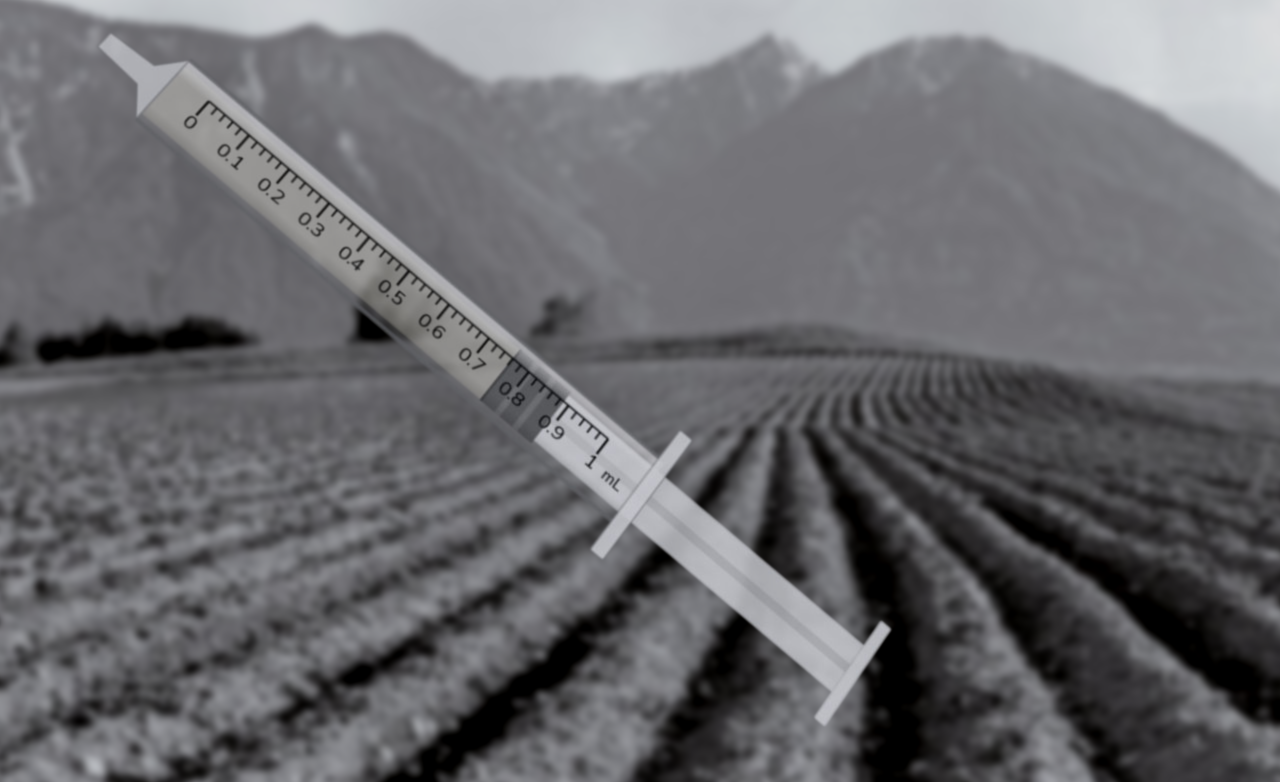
mL 0.76
